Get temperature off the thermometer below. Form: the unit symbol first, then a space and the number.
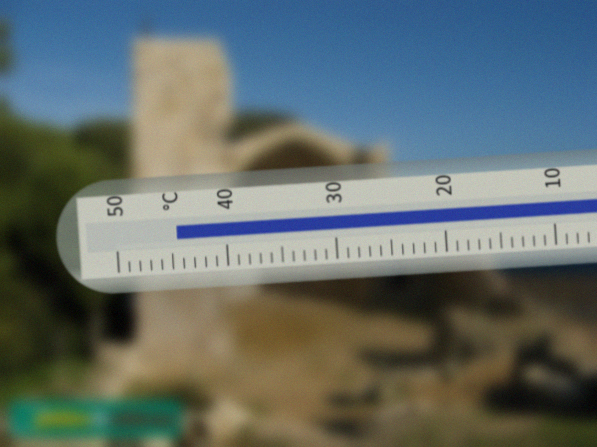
°C 44.5
